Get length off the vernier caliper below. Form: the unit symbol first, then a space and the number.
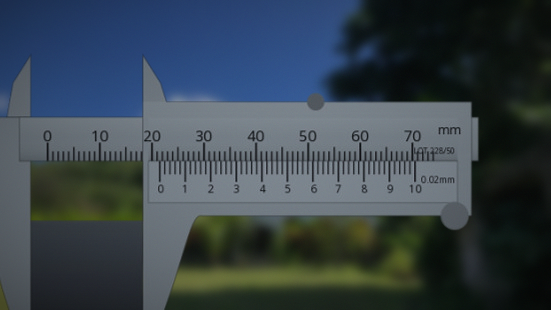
mm 21.5
